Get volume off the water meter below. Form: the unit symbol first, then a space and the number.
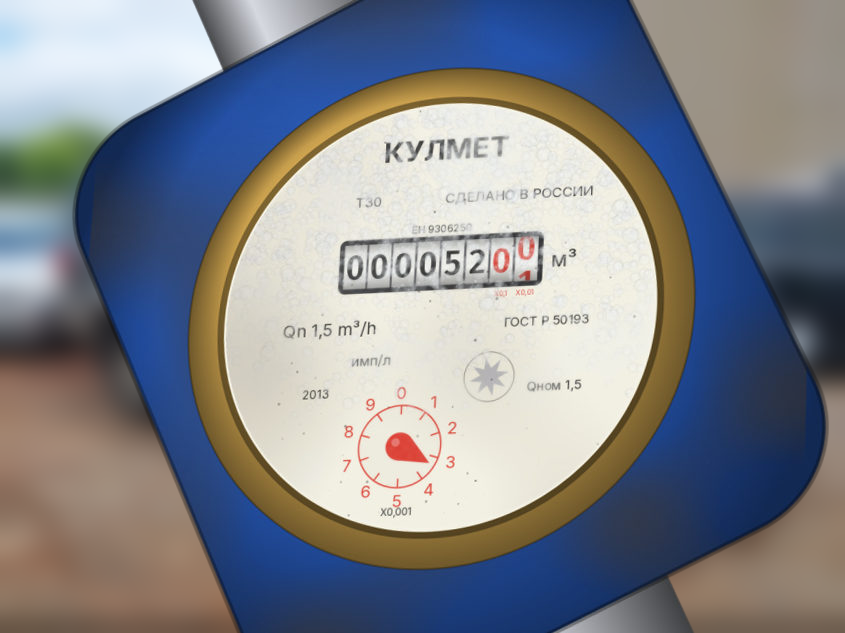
m³ 52.003
